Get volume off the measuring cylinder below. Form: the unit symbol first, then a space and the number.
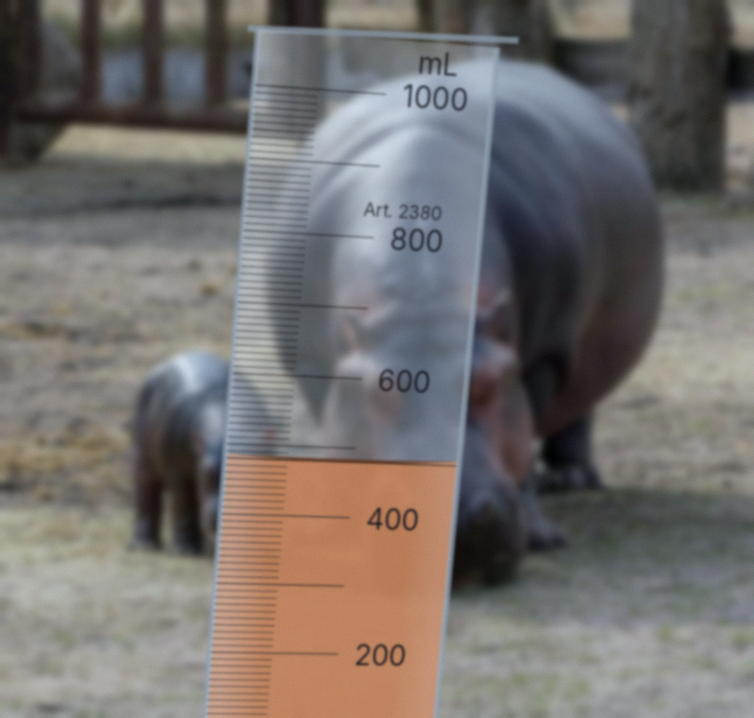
mL 480
